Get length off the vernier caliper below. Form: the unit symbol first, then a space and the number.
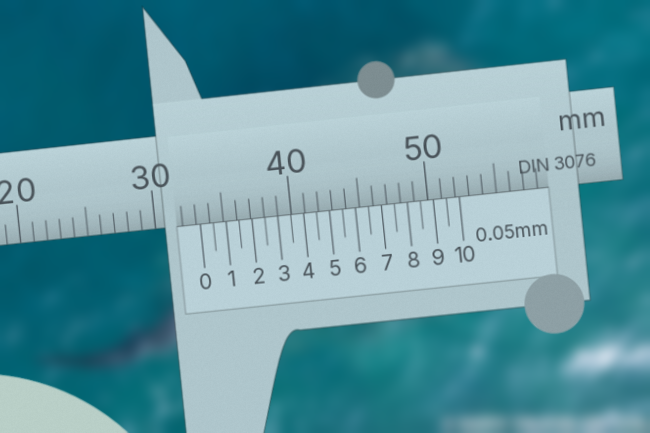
mm 33.3
